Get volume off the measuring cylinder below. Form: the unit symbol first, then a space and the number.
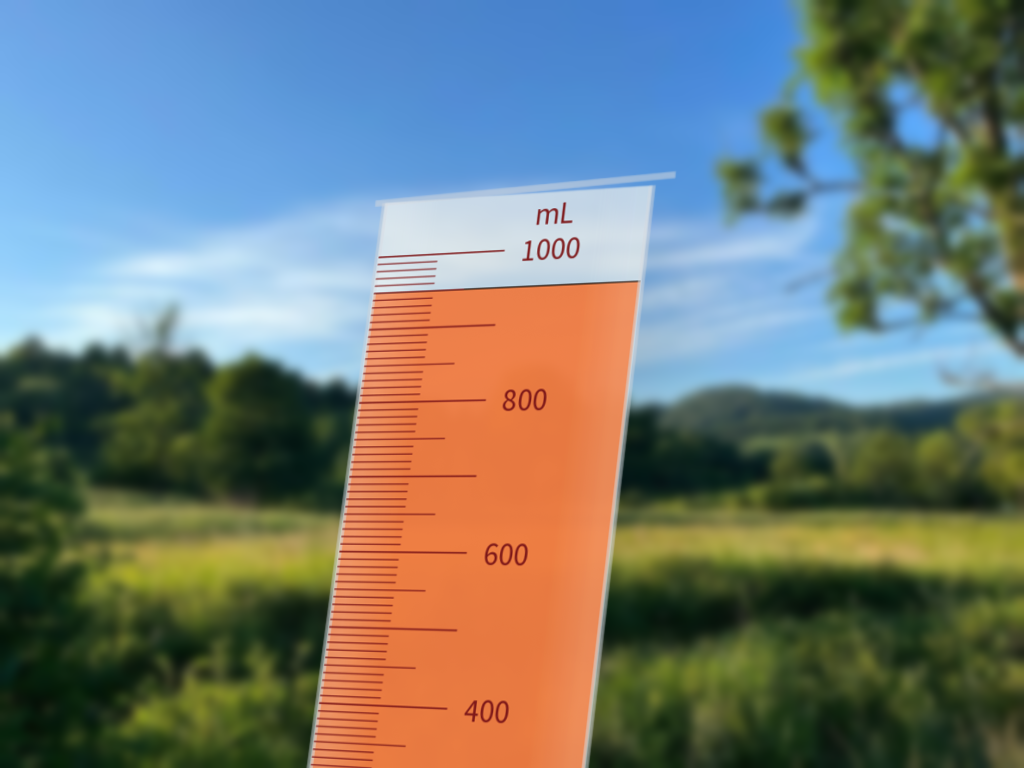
mL 950
